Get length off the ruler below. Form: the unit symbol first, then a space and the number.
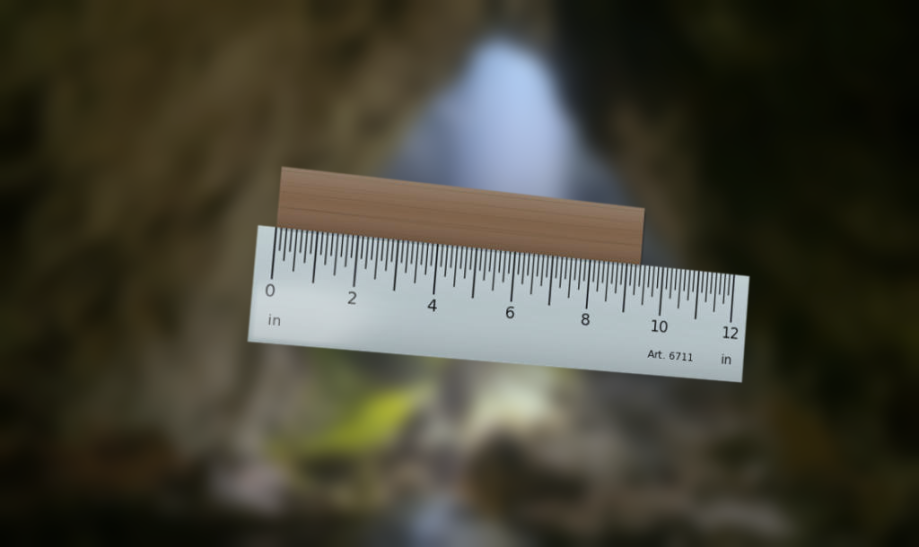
in 9.375
